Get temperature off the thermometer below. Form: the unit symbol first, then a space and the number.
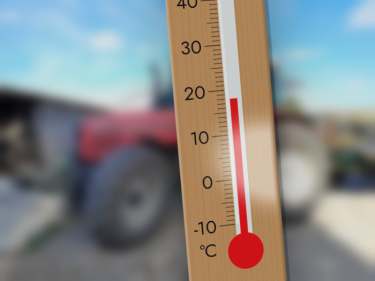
°C 18
